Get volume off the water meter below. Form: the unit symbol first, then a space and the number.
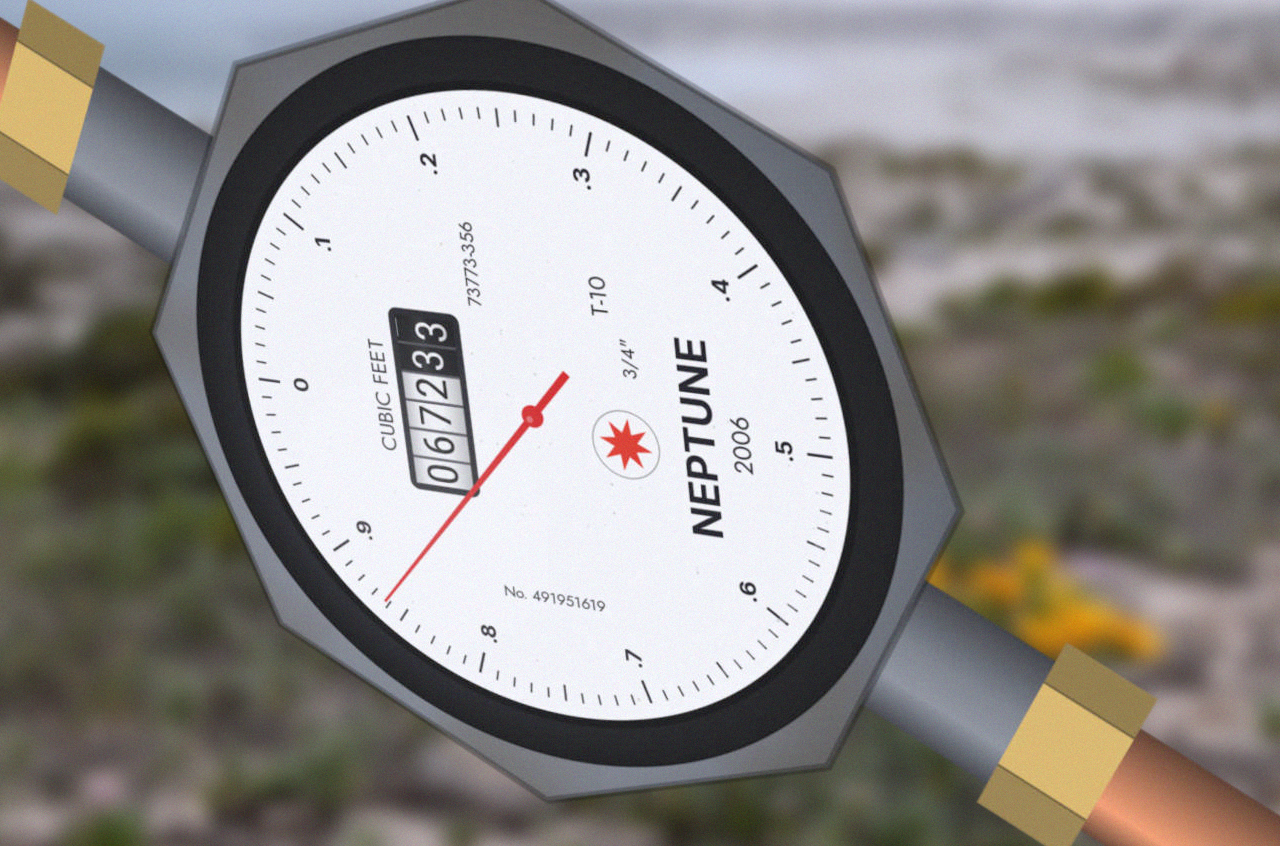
ft³ 67232.86
